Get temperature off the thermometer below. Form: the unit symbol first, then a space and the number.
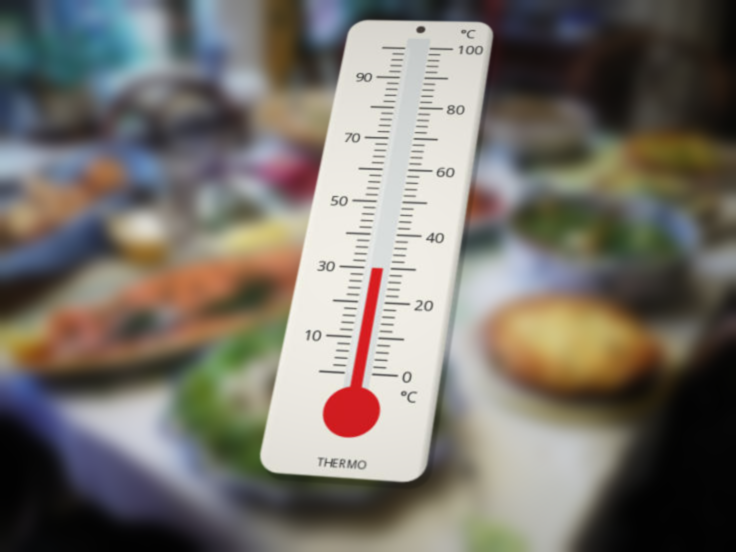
°C 30
